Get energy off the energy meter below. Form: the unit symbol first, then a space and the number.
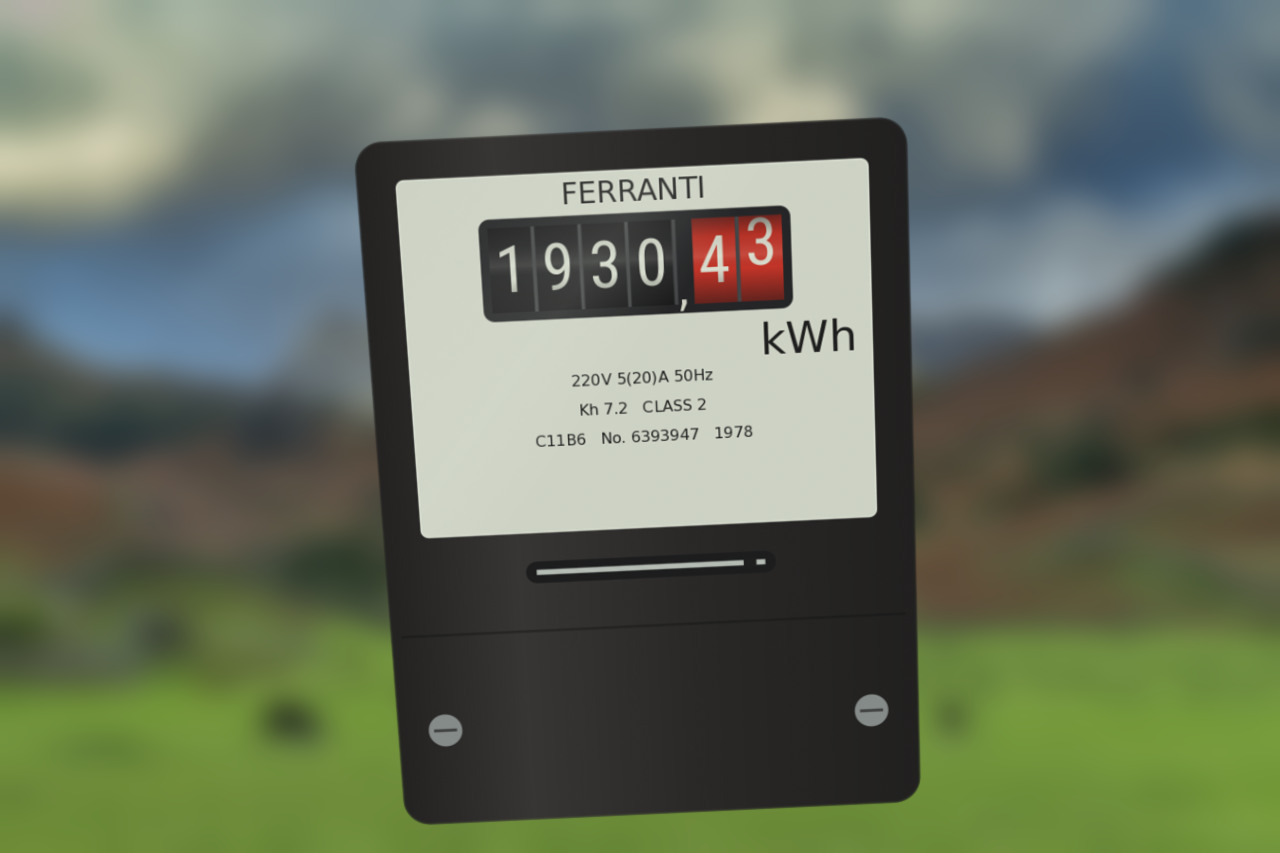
kWh 1930.43
